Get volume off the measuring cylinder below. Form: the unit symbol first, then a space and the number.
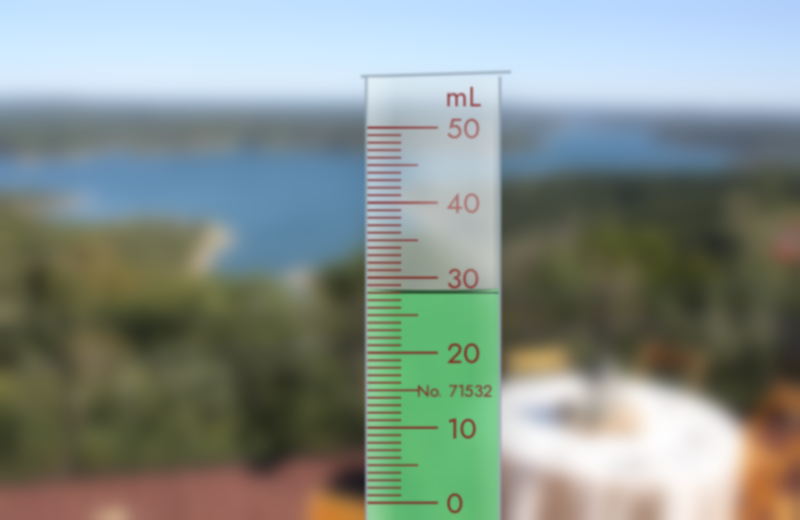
mL 28
